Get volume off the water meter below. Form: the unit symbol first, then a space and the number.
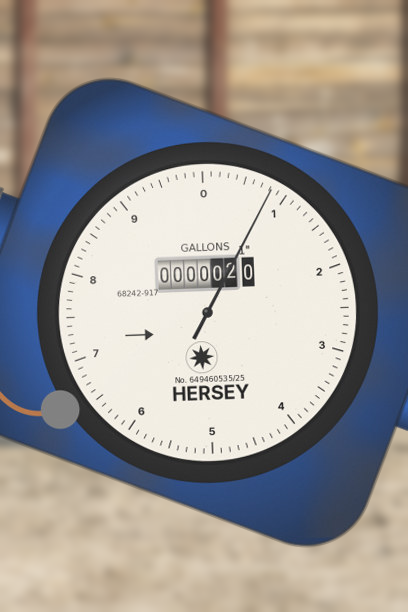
gal 20.8
